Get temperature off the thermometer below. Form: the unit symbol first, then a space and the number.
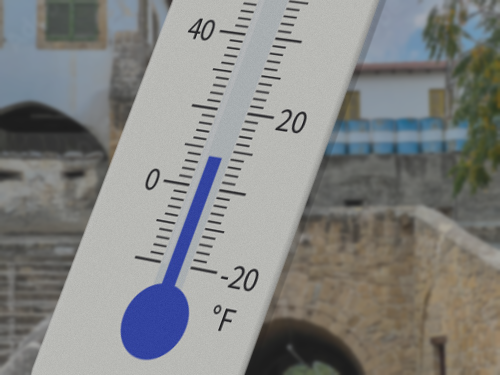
°F 8
